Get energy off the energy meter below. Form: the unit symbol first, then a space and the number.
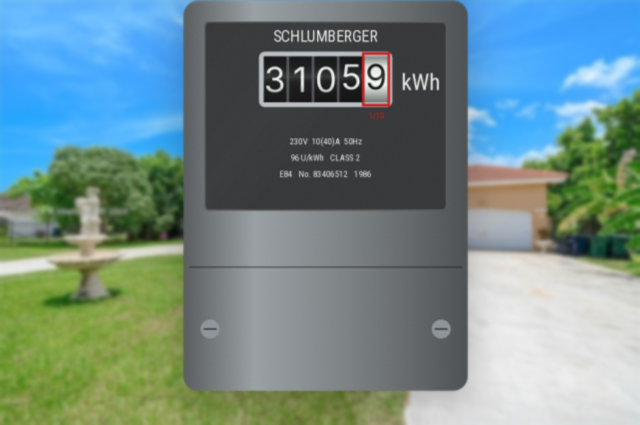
kWh 3105.9
